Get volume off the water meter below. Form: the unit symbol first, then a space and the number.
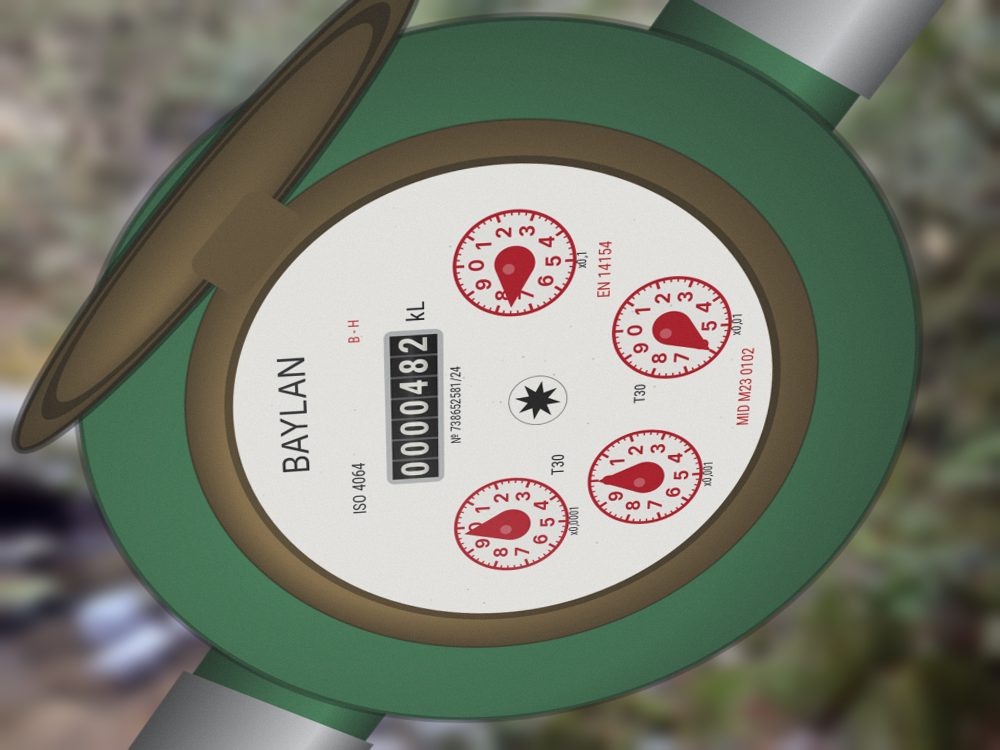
kL 482.7599
